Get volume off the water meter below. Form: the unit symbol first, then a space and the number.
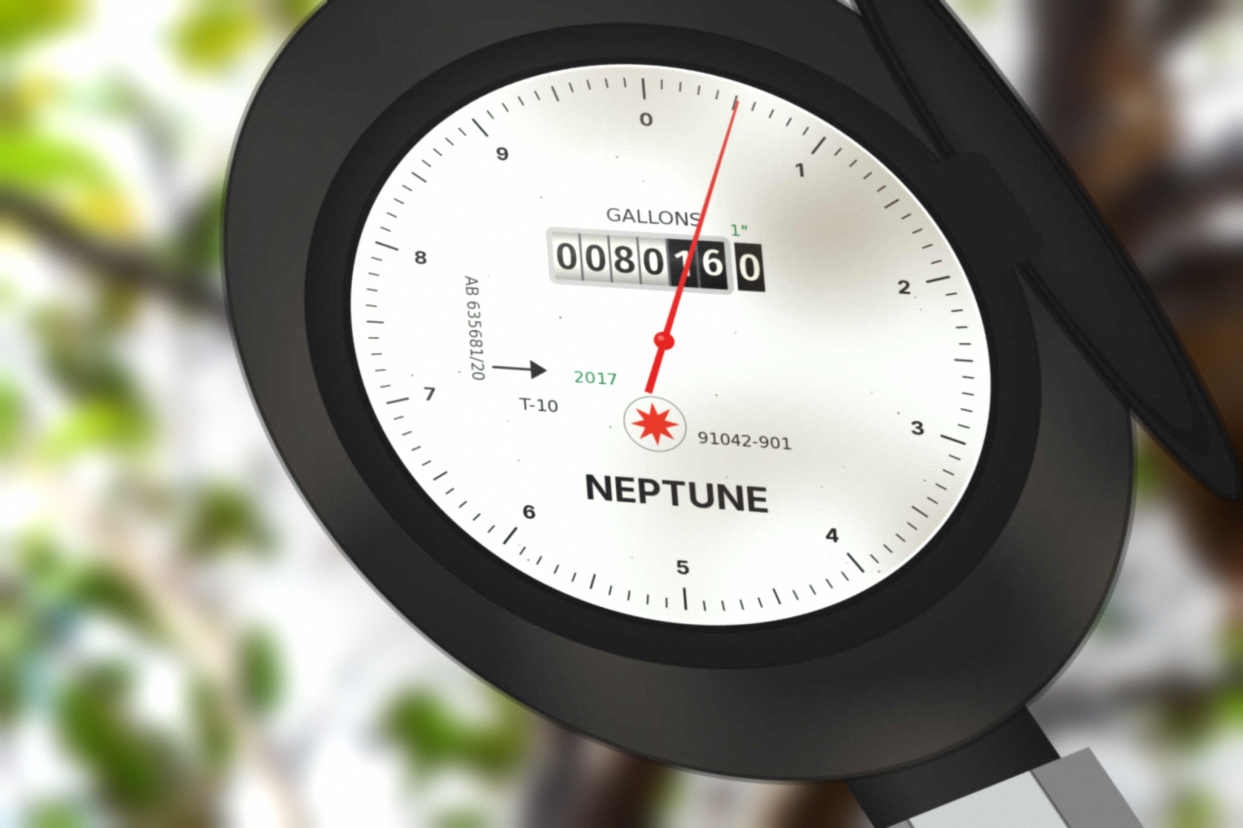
gal 80160.5
